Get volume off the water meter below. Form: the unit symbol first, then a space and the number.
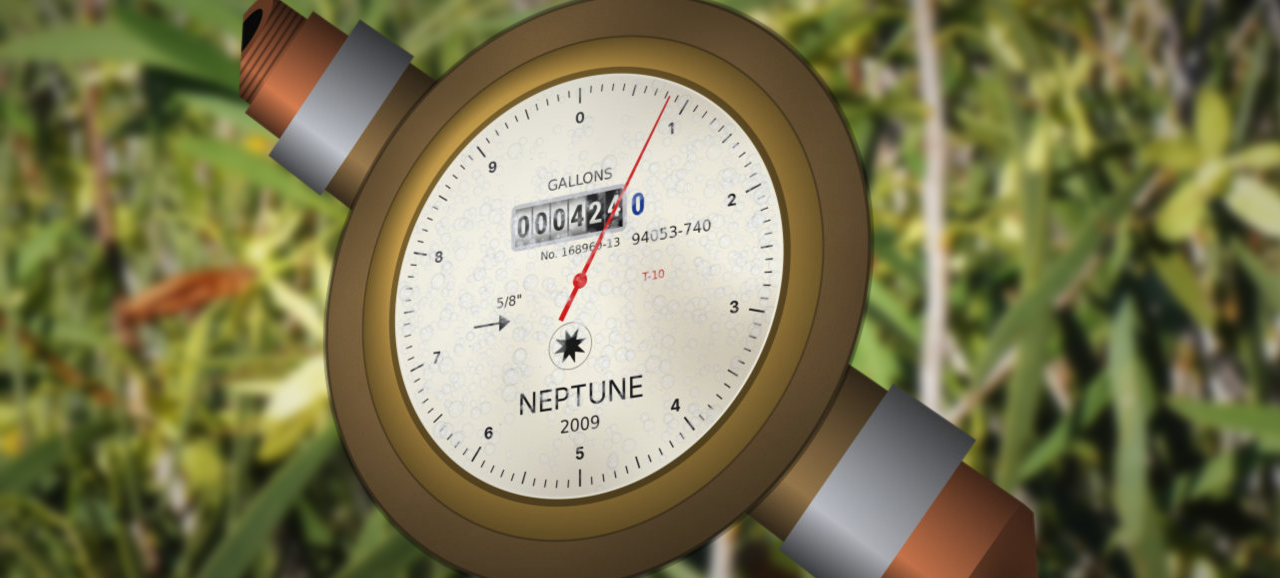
gal 4240.8
